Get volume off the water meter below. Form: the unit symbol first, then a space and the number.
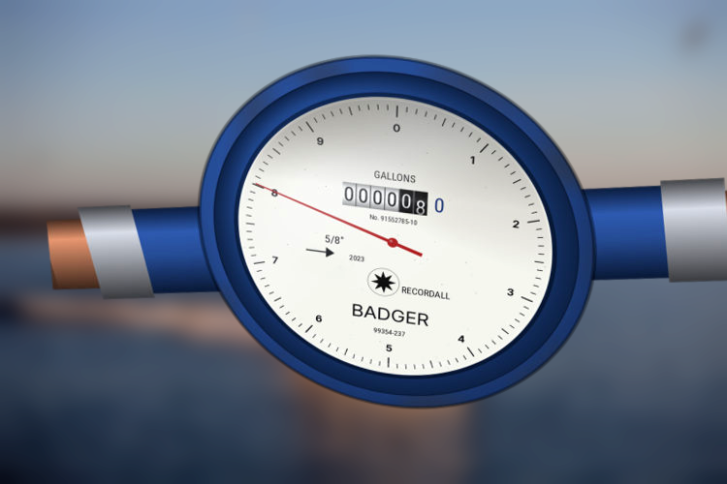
gal 78.0
